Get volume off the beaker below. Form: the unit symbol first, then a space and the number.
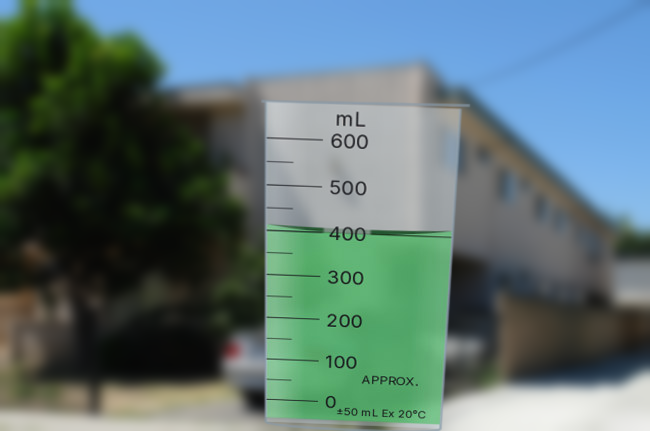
mL 400
